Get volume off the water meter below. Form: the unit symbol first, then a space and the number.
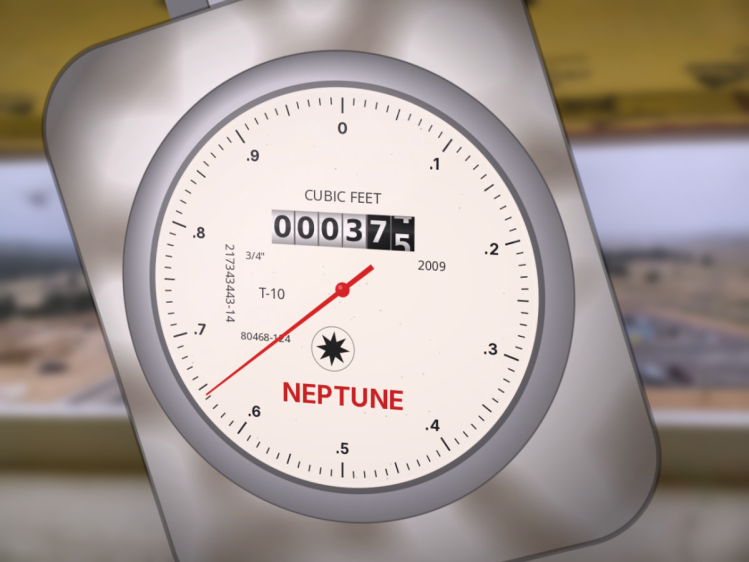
ft³ 374.64
